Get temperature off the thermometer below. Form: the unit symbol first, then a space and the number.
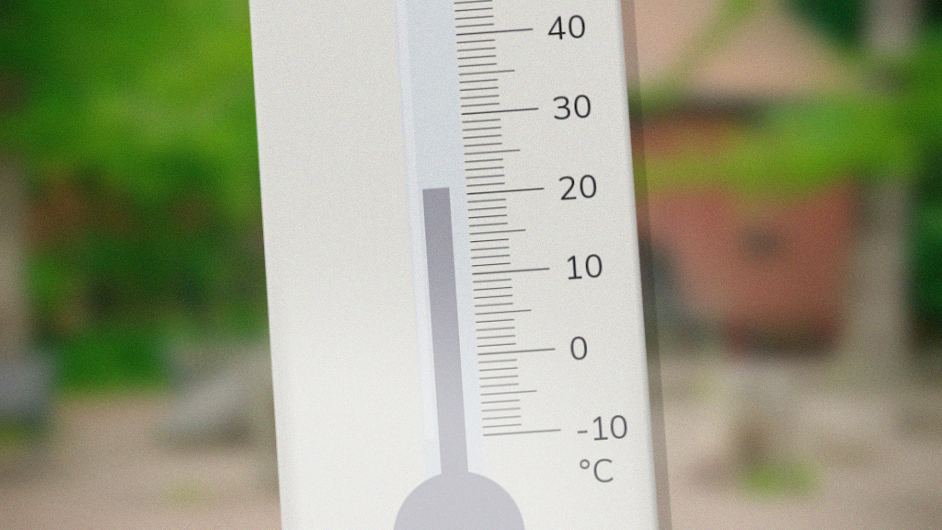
°C 21
